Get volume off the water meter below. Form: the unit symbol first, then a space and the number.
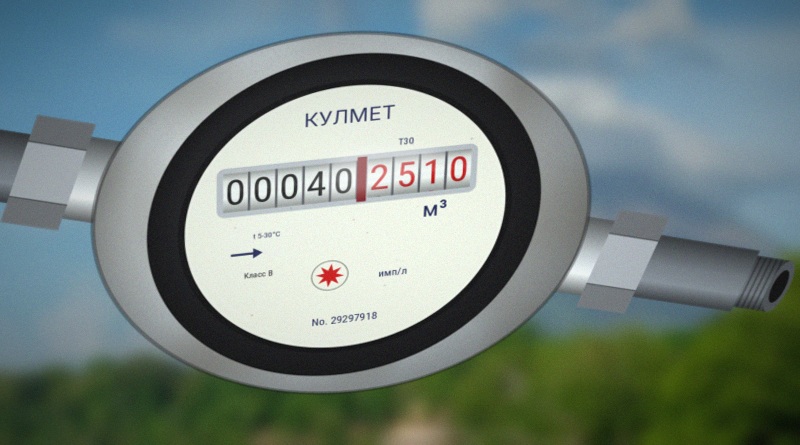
m³ 40.2510
